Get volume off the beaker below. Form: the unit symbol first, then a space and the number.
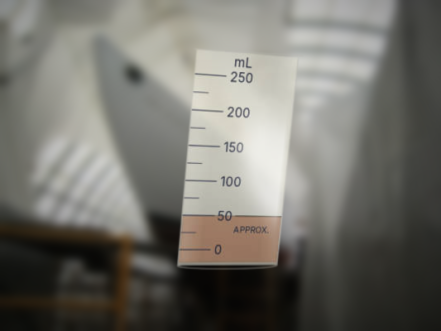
mL 50
